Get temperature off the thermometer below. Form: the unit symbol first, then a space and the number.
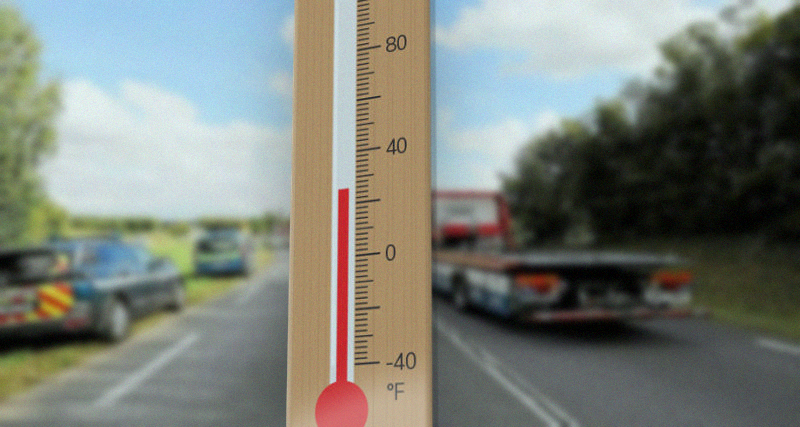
°F 26
